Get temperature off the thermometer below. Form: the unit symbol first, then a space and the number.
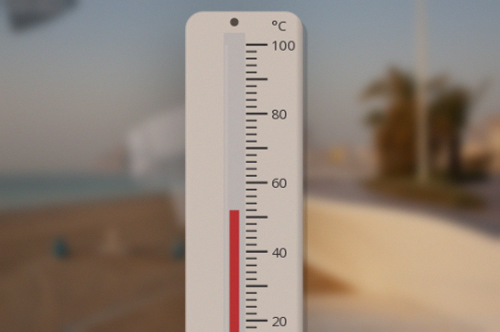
°C 52
